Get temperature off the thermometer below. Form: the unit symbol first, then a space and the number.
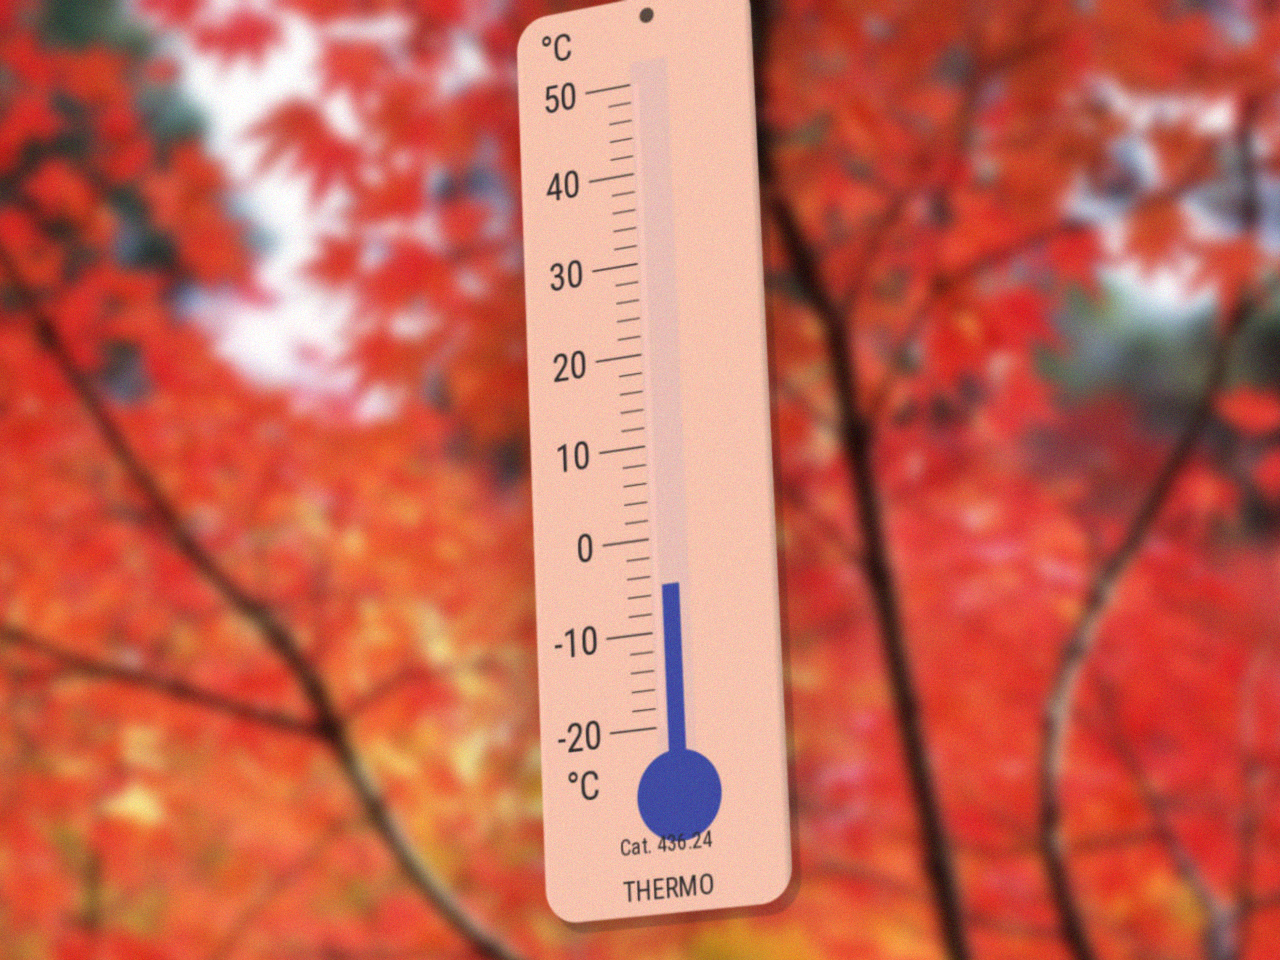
°C -5
